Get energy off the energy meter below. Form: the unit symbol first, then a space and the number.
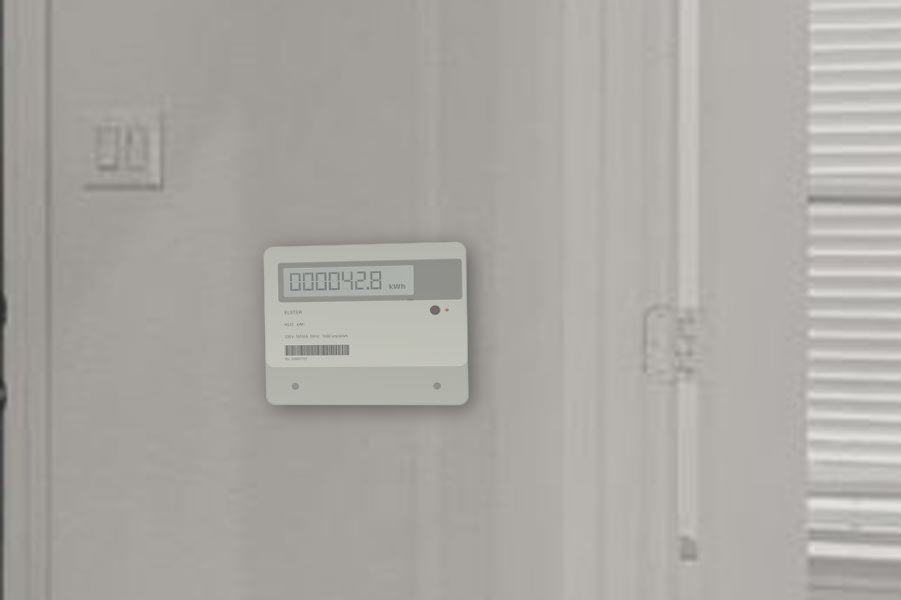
kWh 42.8
